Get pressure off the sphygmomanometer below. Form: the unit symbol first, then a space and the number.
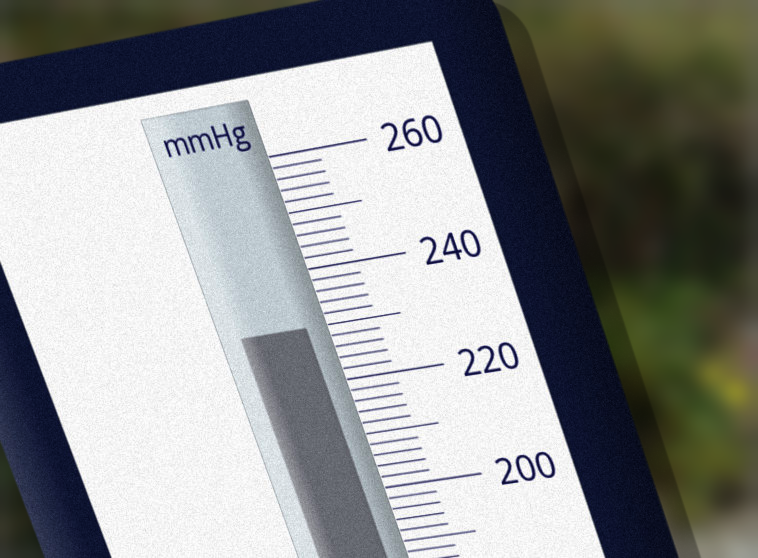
mmHg 230
